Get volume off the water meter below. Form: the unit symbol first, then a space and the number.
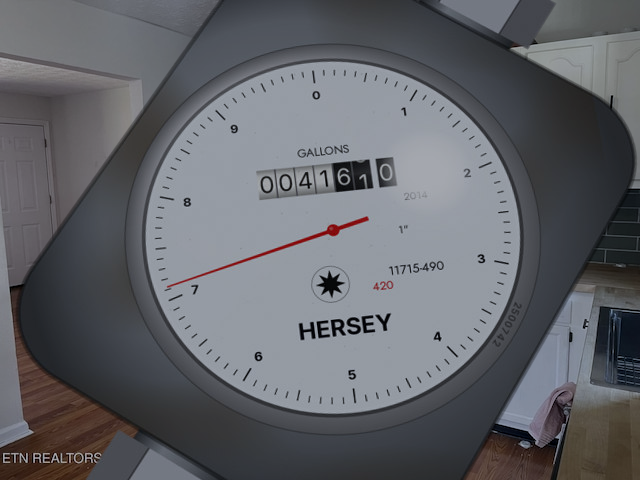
gal 41607.1
